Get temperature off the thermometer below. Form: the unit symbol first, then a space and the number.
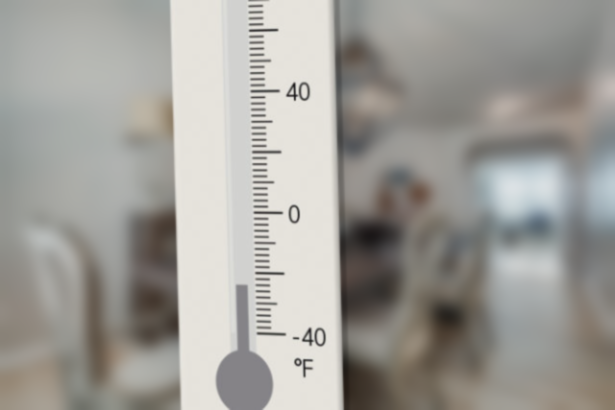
°F -24
